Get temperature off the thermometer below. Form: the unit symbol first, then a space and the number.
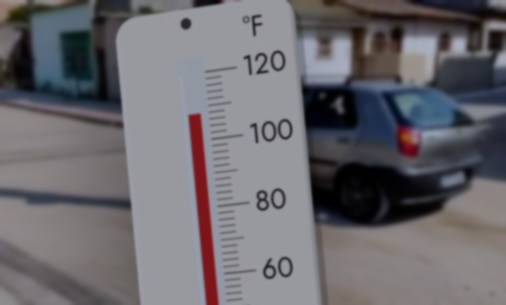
°F 108
